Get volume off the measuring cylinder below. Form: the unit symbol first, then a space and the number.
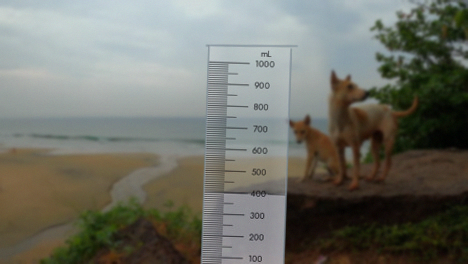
mL 400
